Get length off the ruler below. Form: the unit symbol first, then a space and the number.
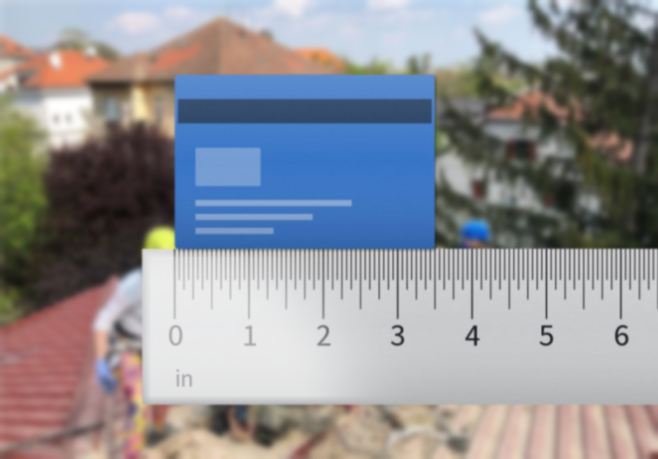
in 3.5
